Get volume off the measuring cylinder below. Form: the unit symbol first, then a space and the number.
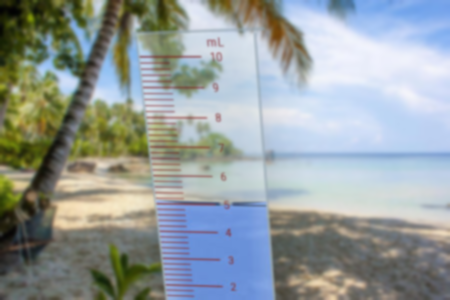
mL 5
